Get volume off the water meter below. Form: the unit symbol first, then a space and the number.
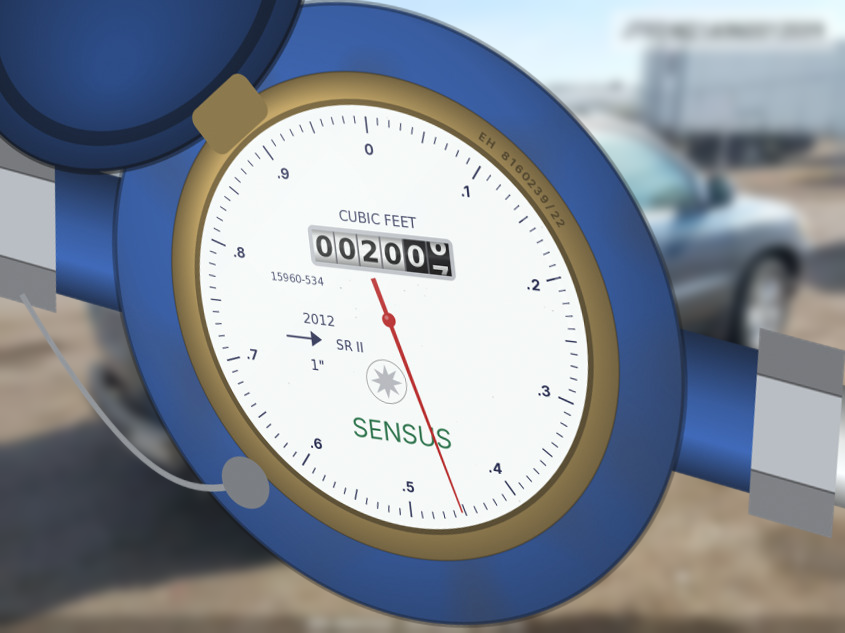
ft³ 2006.45
